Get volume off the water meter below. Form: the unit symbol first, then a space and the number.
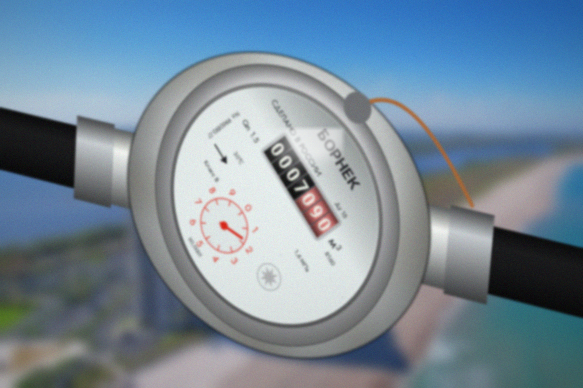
m³ 7.0901
